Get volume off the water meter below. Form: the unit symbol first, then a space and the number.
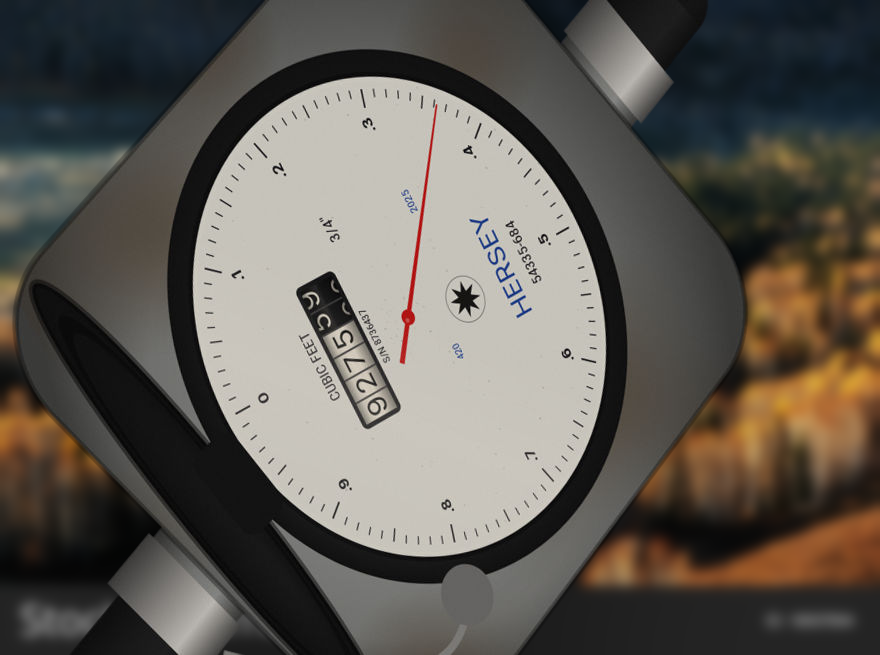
ft³ 927559.36
